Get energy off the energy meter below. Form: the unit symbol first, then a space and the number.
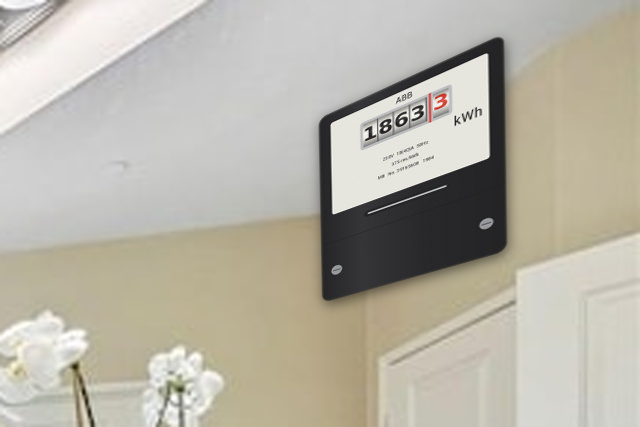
kWh 1863.3
